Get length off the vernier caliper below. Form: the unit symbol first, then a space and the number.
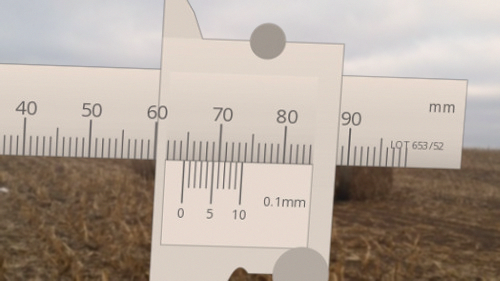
mm 64.6
